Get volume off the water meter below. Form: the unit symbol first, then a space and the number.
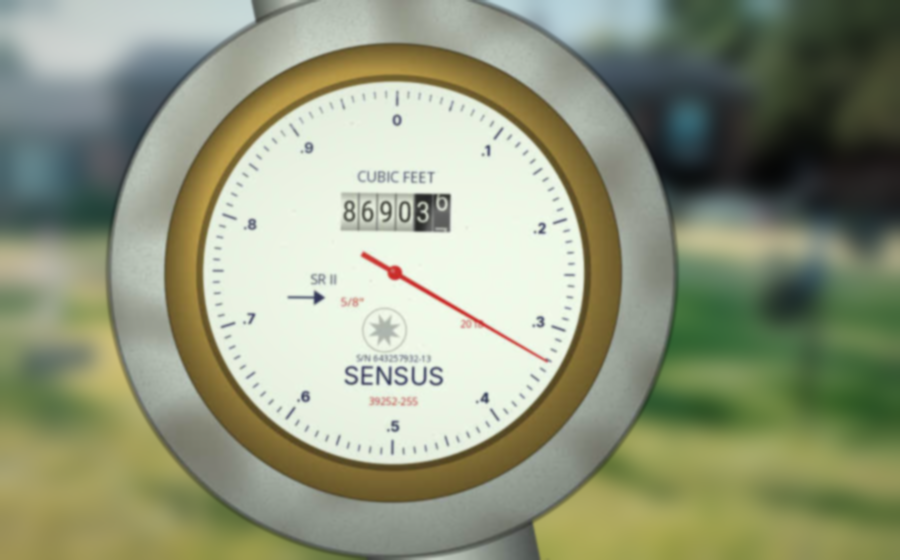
ft³ 869036.33
